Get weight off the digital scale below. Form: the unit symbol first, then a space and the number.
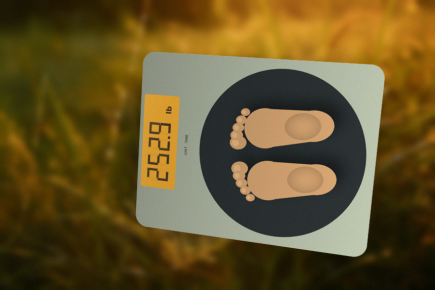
lb 252.9
